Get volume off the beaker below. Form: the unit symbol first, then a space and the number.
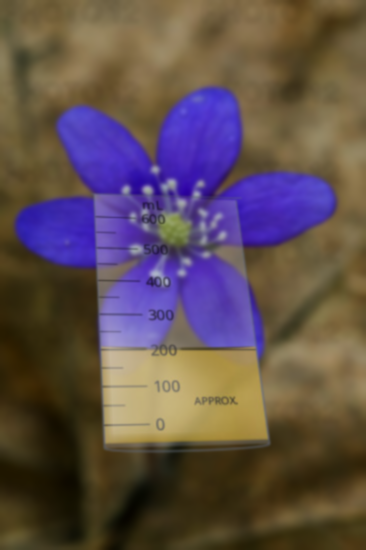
mL 200
